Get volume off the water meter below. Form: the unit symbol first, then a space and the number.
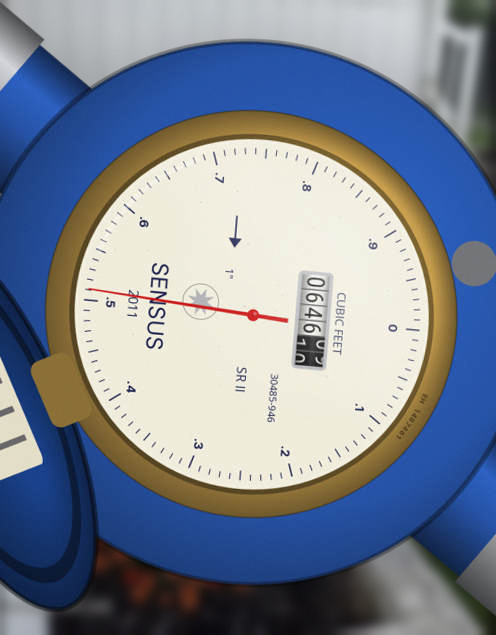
ft³ 64609.51
